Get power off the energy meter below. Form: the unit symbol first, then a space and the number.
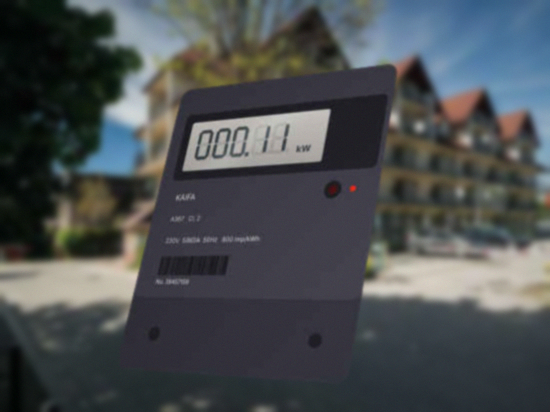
kW 0.11
